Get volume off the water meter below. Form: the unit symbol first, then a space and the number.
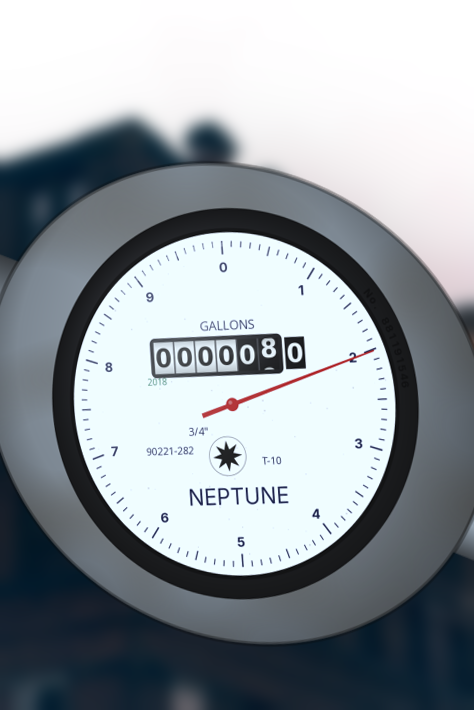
gal 82.0
